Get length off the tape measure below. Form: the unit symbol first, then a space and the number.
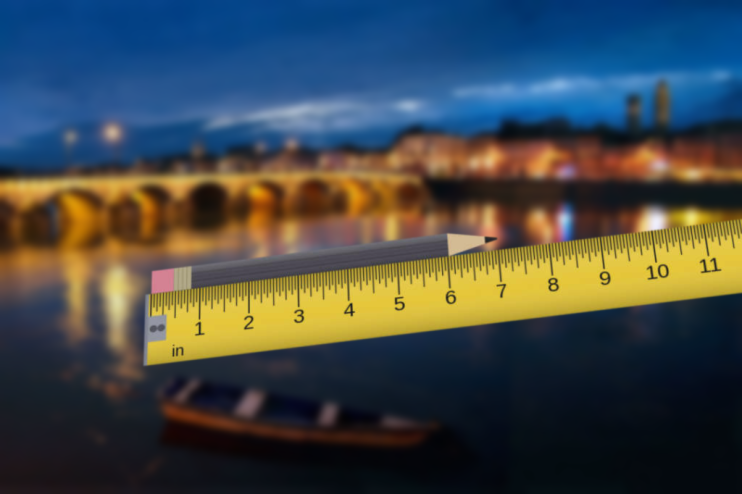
in 7
